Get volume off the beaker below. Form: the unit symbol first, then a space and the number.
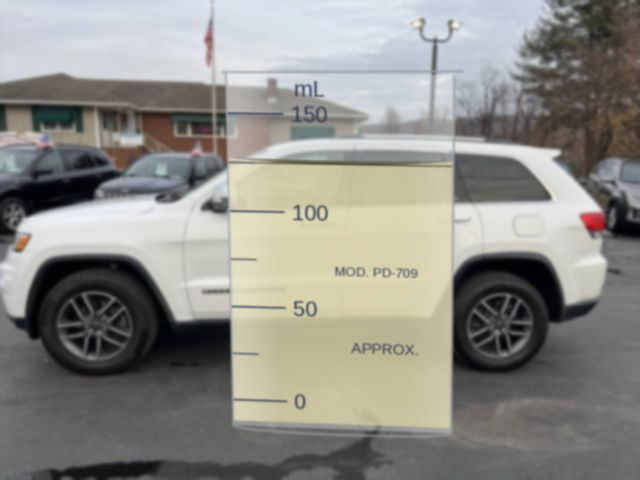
mL 125
